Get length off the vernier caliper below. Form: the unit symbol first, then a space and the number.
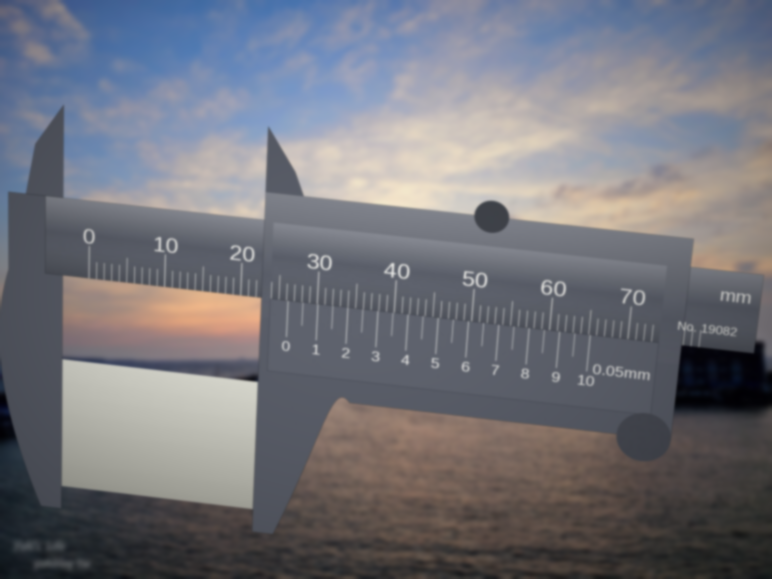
mm 26.2
